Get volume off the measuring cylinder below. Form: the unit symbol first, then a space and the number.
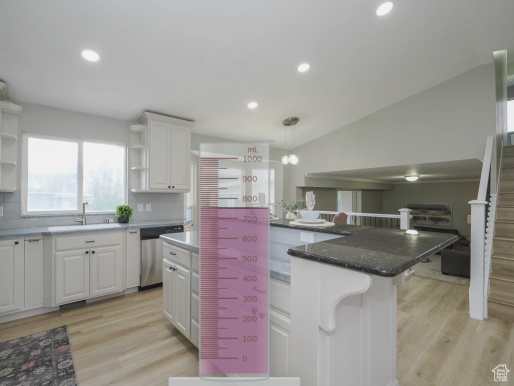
mL 750
